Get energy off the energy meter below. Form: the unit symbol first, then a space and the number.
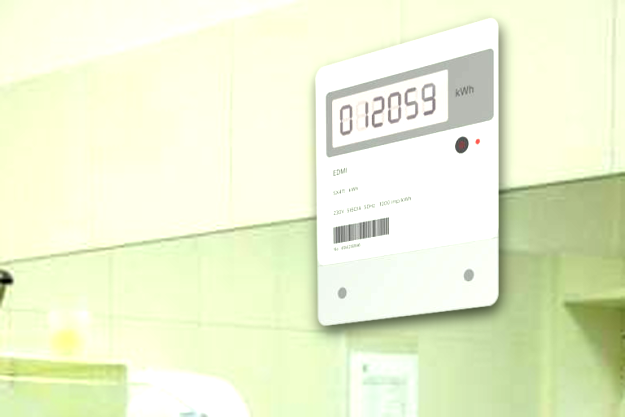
kWh 12059
